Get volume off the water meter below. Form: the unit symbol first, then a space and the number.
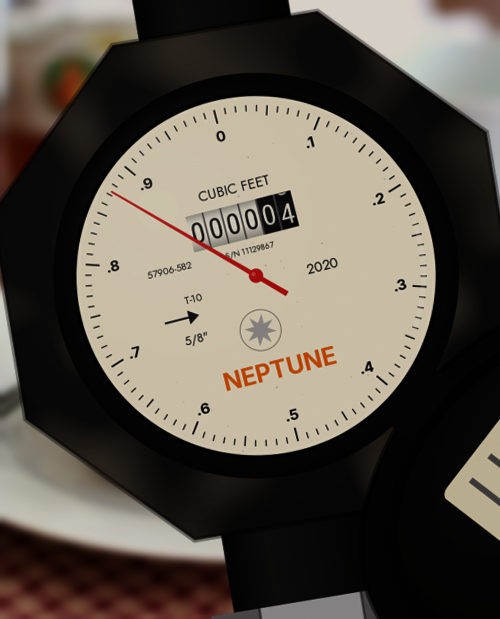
ft³ 3.87
